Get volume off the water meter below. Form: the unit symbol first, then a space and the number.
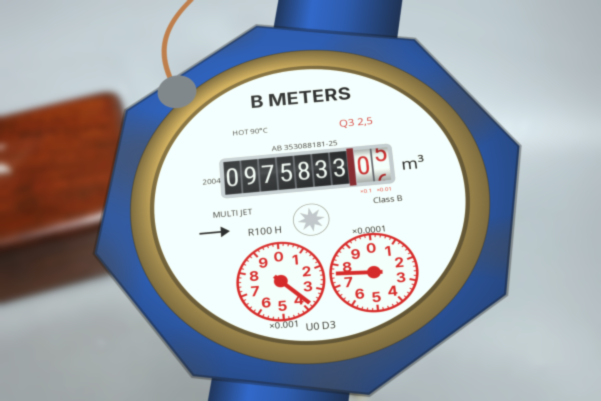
m³ 975833.0537
